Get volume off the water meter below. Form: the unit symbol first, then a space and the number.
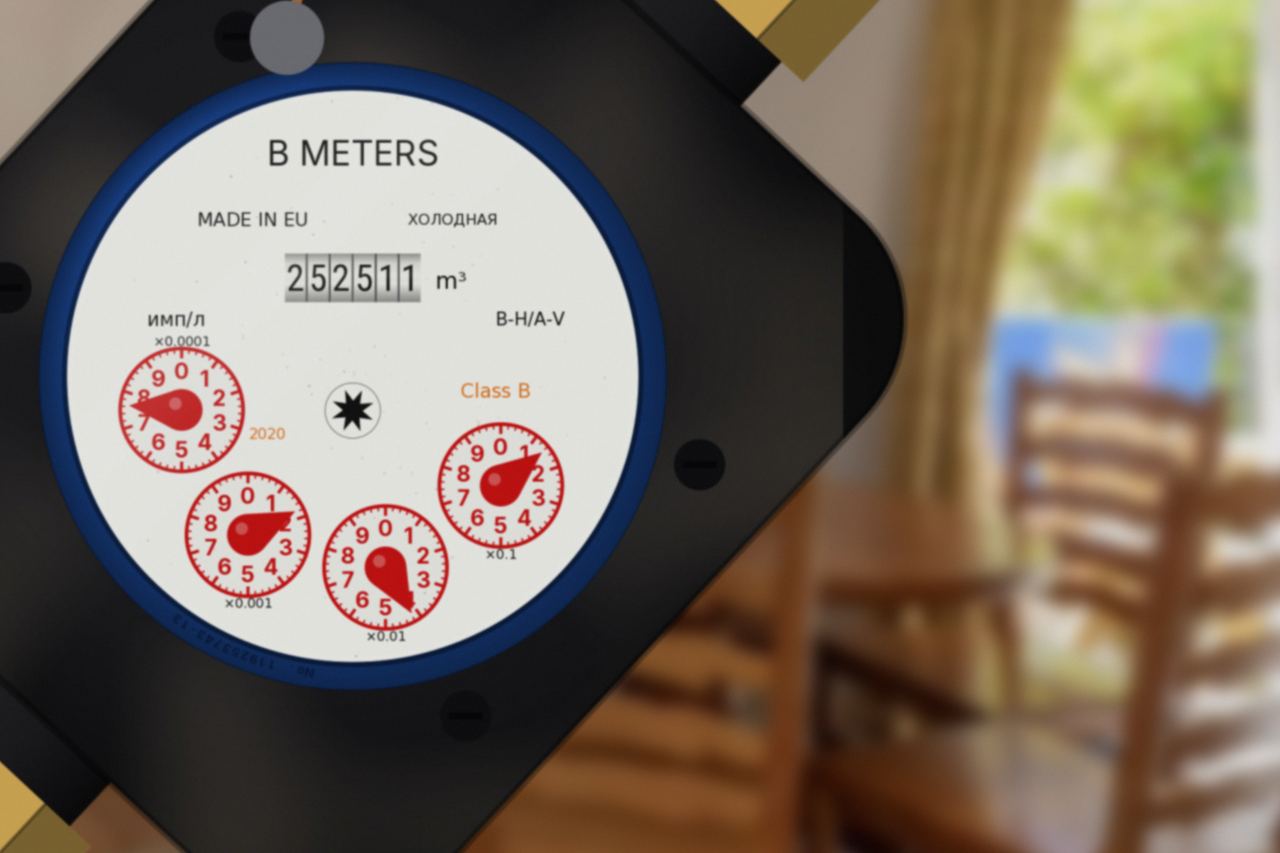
m³ 252511.1417
